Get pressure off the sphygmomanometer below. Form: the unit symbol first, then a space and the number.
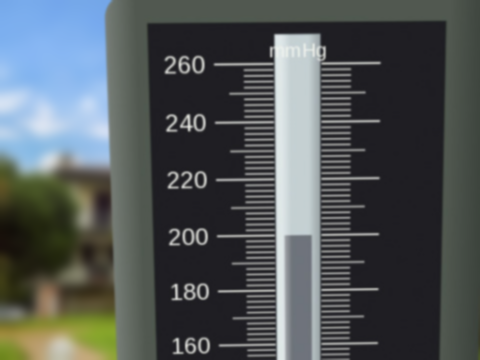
mmHg 200
